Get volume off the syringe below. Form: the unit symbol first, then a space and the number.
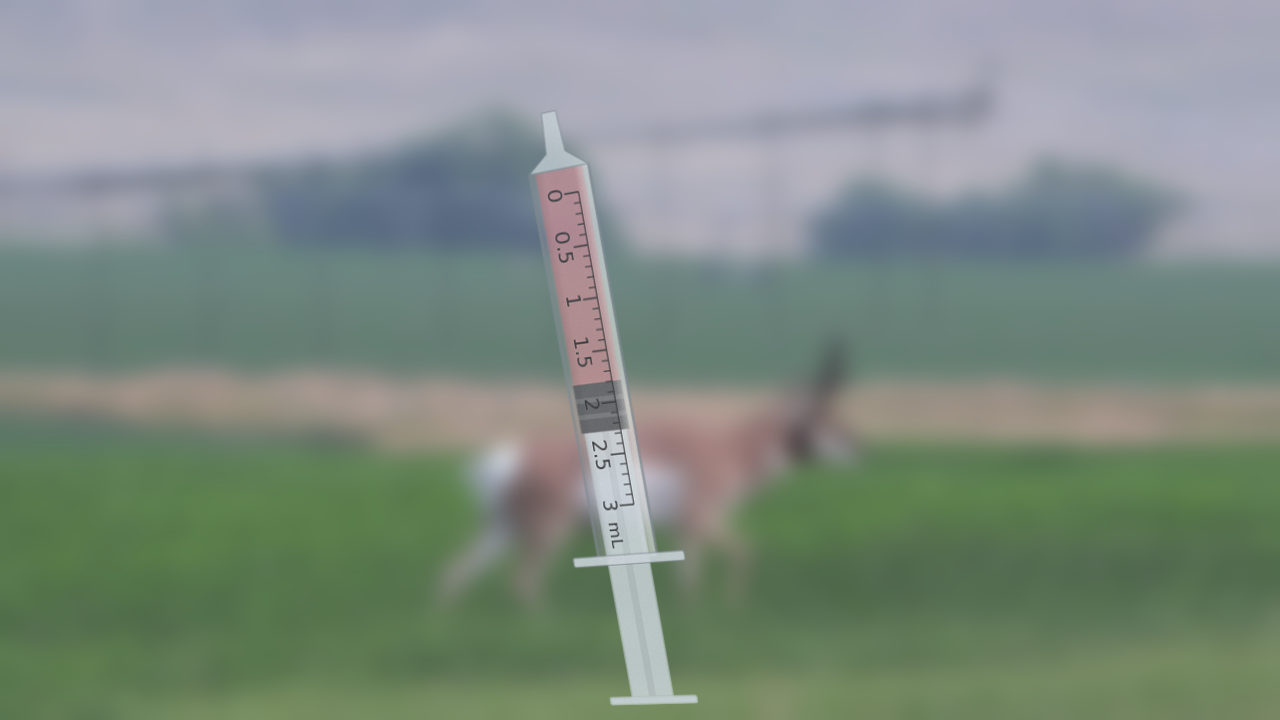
mL 1.8
